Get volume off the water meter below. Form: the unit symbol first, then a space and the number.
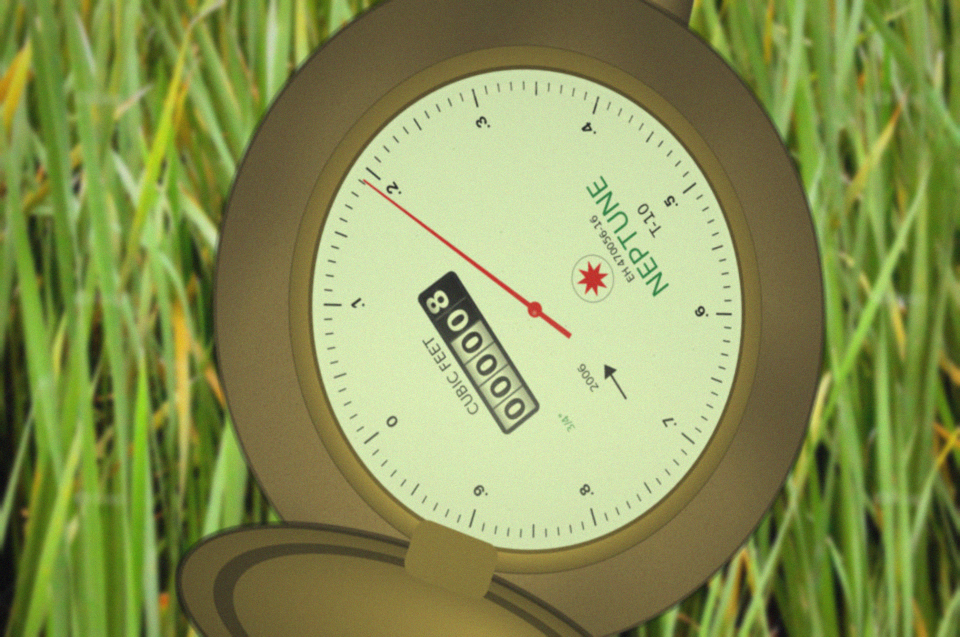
ft³ 8.19
